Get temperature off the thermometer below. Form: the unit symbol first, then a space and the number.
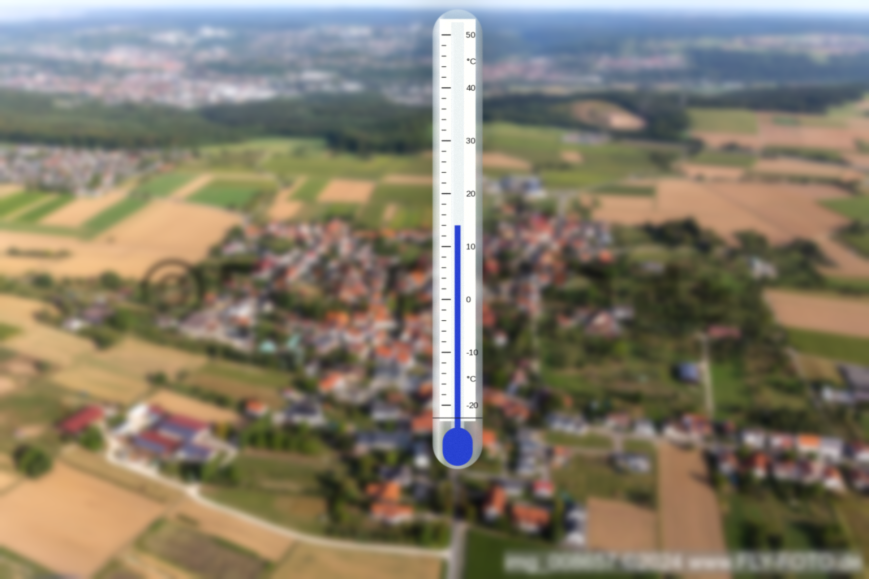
°C 14
